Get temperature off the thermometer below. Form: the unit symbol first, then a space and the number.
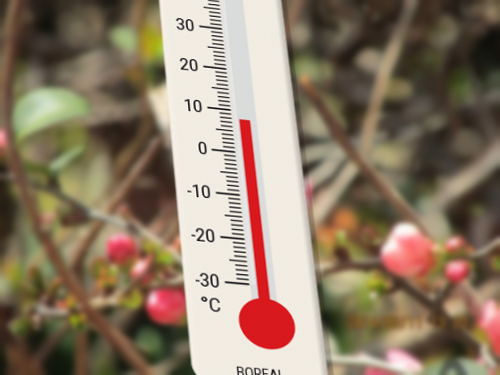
°C 8
